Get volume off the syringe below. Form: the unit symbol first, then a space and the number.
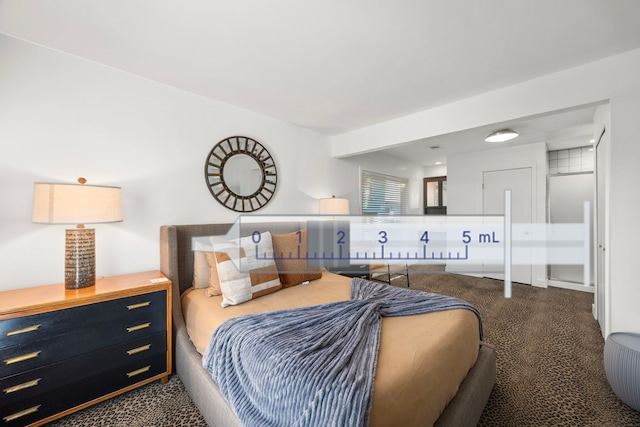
mL 1.2
